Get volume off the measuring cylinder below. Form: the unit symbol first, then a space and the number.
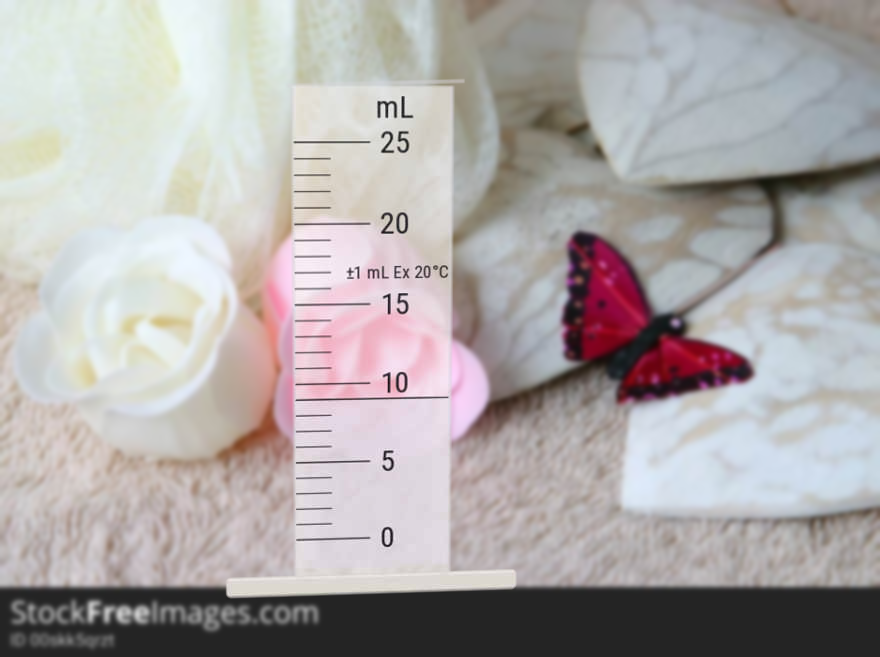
mL 9
